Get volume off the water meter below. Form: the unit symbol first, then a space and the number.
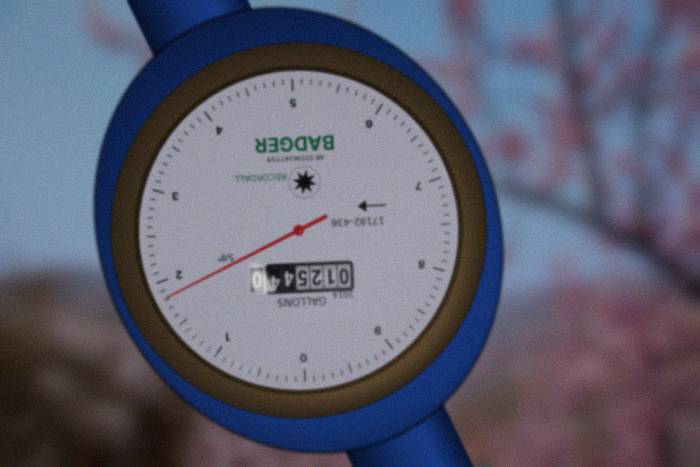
gal 125441.8
